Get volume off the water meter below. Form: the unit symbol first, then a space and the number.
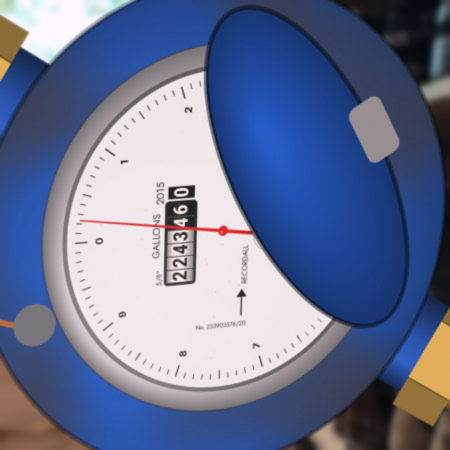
gal 2243460.2
